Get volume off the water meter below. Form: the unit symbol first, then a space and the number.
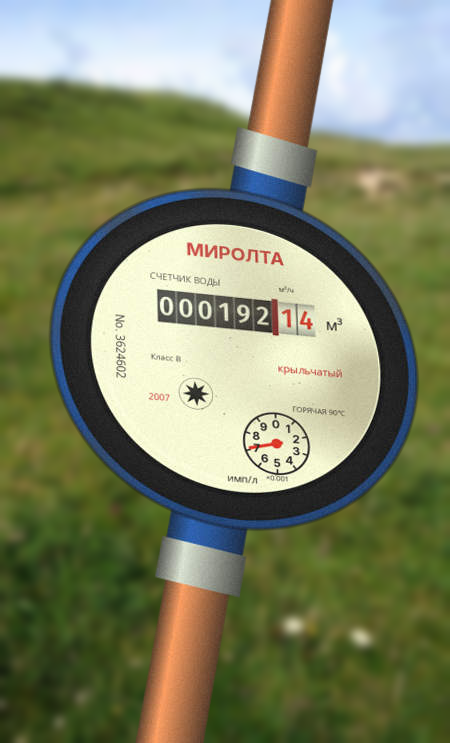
m³ 192.147
